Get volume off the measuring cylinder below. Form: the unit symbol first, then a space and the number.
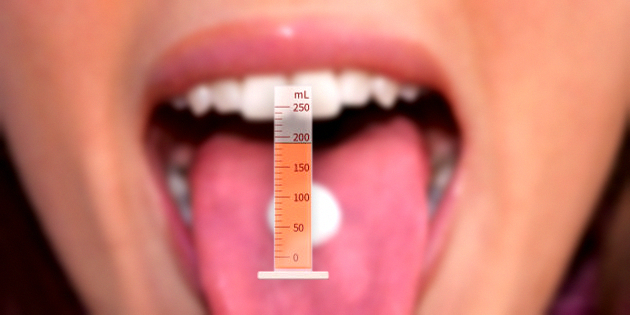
mL 190
